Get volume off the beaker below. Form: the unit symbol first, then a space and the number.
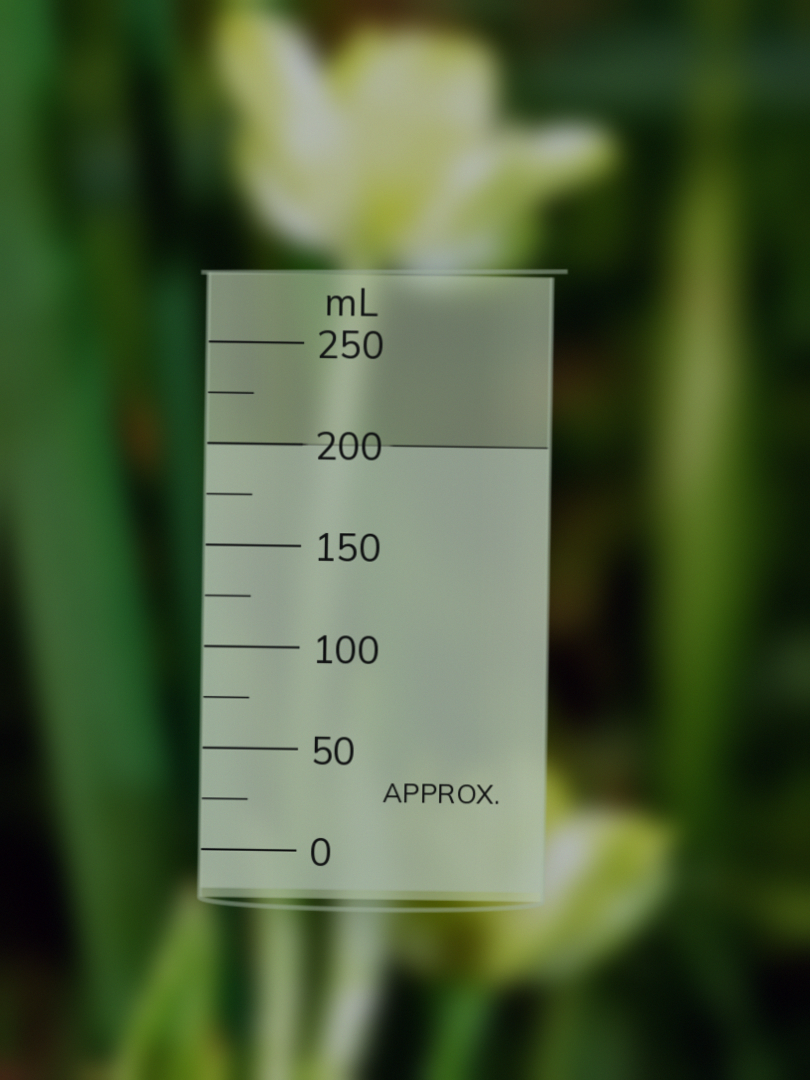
mL 200
